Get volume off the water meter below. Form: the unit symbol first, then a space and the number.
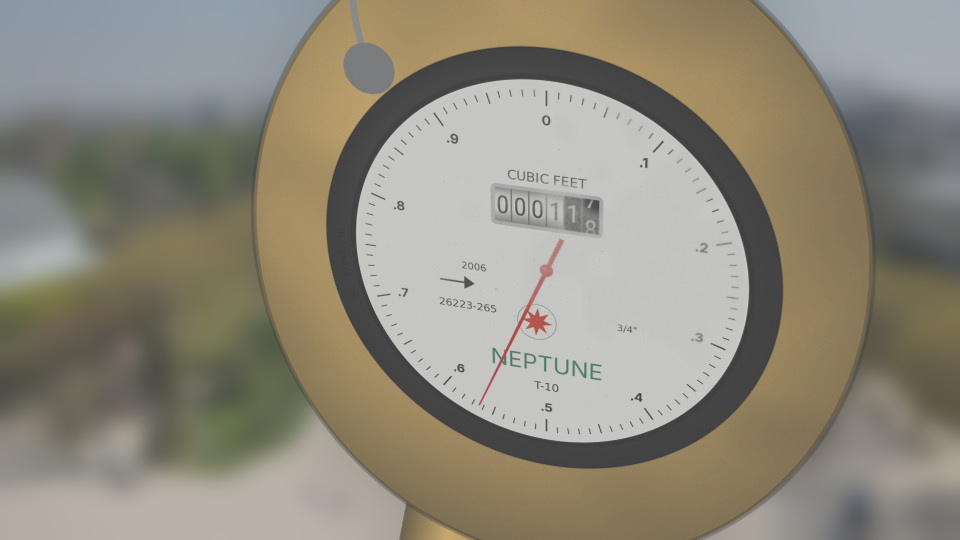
ft³ 117.56
